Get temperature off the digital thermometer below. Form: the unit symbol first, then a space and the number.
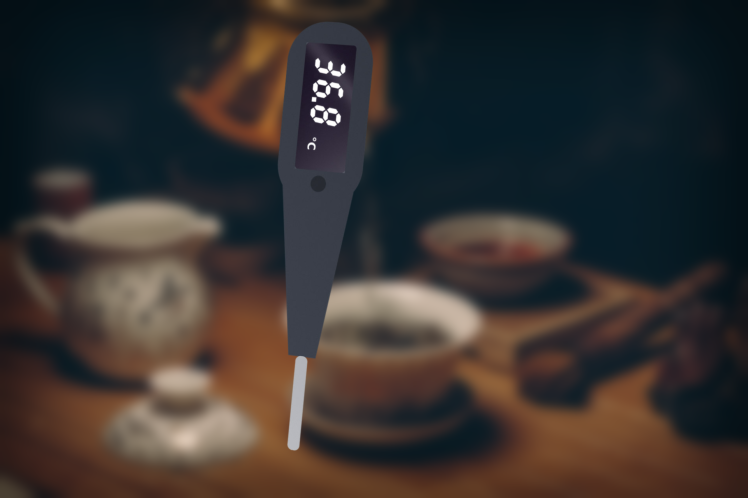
°C 36.8
